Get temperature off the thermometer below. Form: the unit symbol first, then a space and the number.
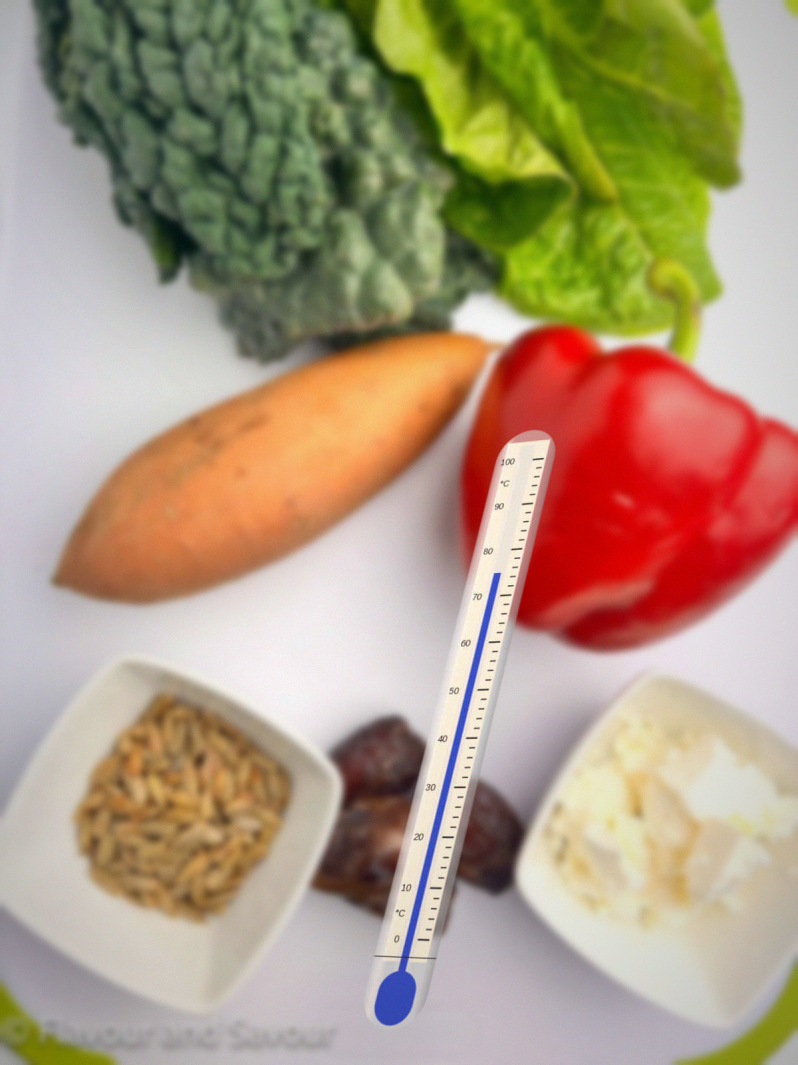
°C 75
